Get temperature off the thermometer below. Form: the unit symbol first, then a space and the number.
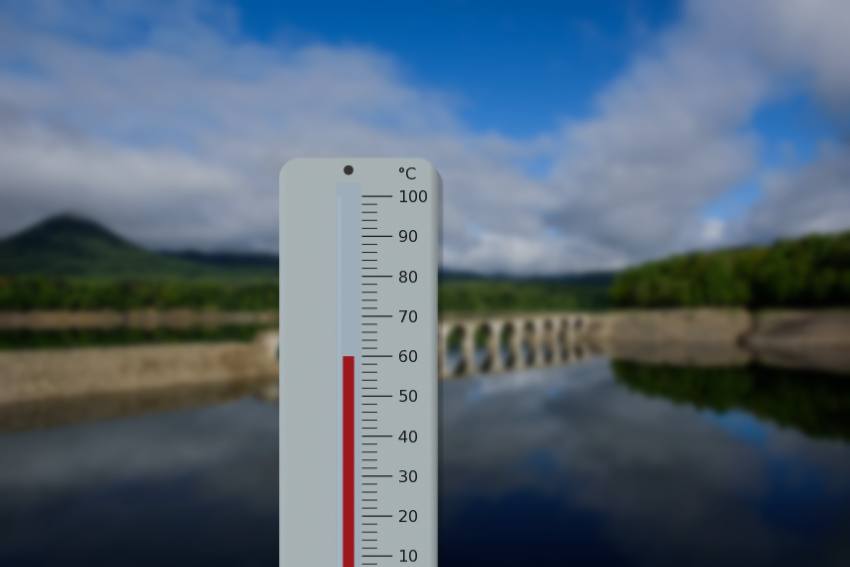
°C 60
